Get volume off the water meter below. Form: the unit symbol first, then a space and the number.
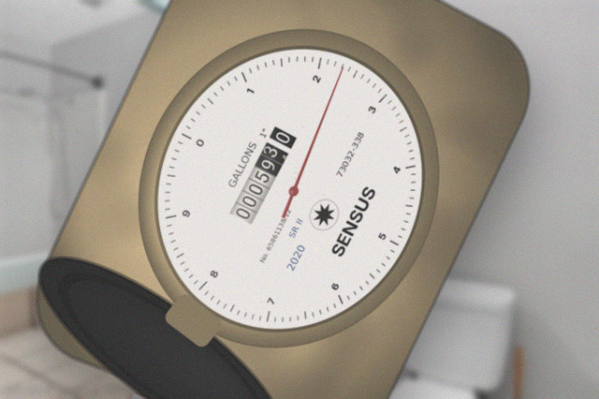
gal 5932.3
